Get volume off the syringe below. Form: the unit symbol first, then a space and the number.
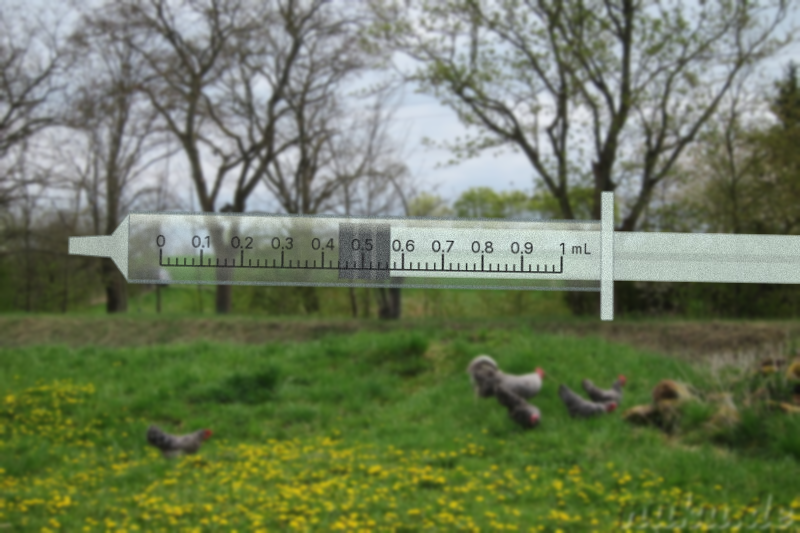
mL 0.44
